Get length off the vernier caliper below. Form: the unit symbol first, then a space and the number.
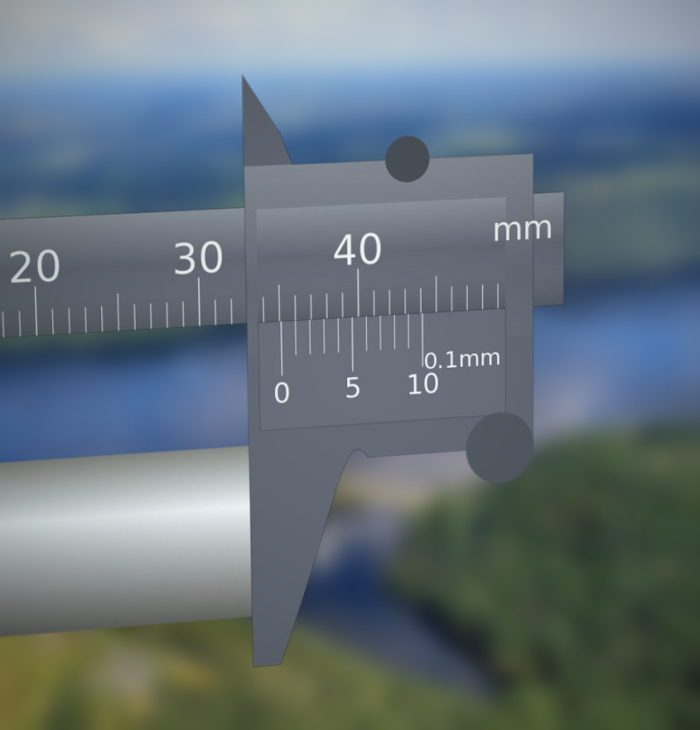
mm 35.1
